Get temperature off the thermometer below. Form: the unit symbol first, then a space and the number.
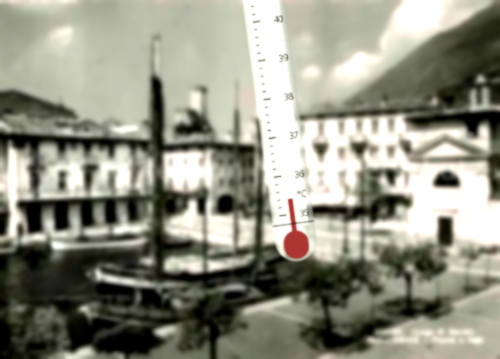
°C 35.4
